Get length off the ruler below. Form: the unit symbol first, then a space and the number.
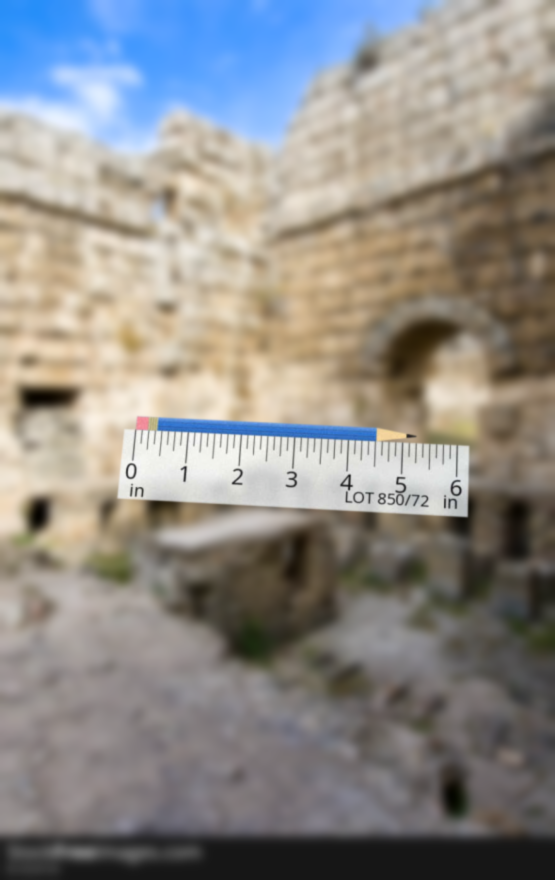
in 5.25
